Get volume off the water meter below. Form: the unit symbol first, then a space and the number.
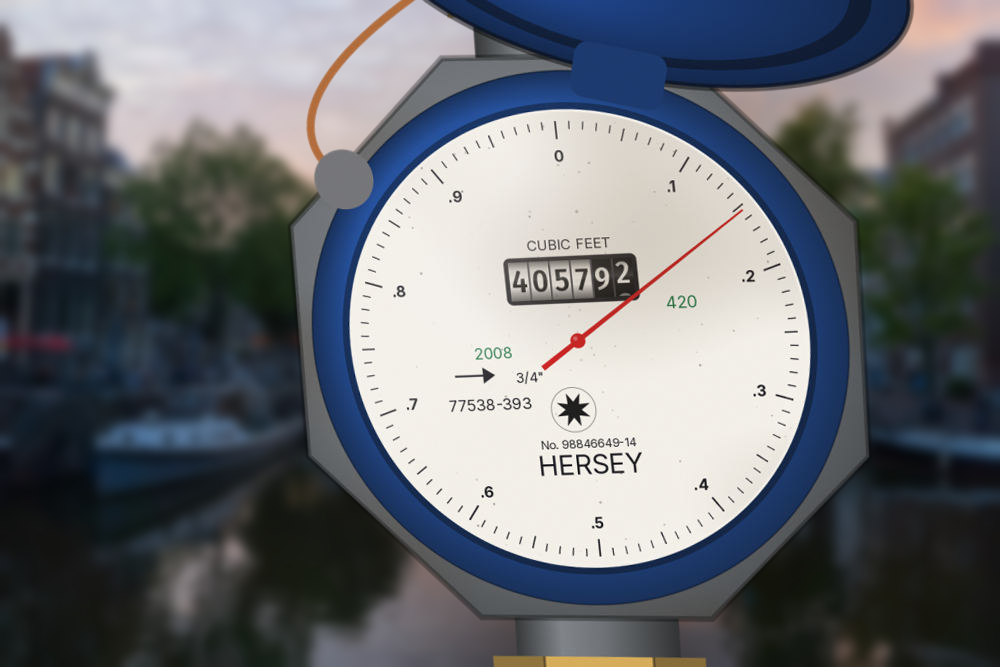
ft³ 405792.15
